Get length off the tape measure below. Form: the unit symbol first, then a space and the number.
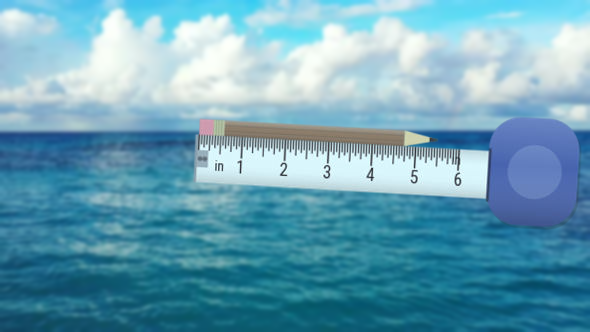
in 5.5
